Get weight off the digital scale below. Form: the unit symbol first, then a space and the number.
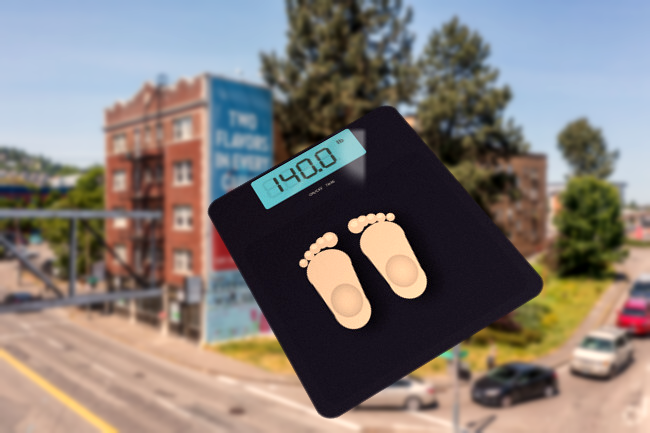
lb 140.0
